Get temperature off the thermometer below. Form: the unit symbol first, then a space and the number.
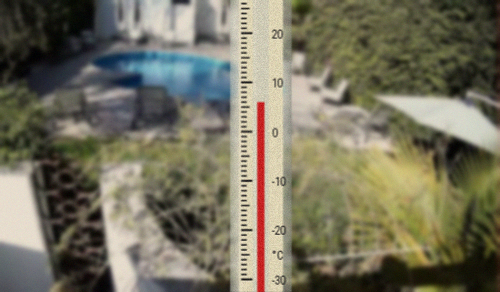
°C 6
